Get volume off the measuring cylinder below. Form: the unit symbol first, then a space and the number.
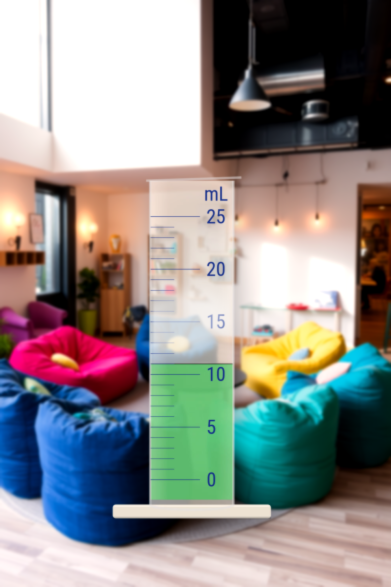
mL 11
